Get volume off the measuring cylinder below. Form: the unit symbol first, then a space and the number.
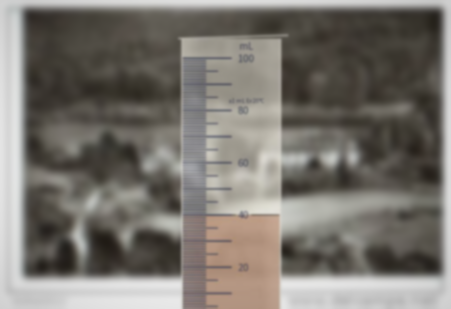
mL 40
